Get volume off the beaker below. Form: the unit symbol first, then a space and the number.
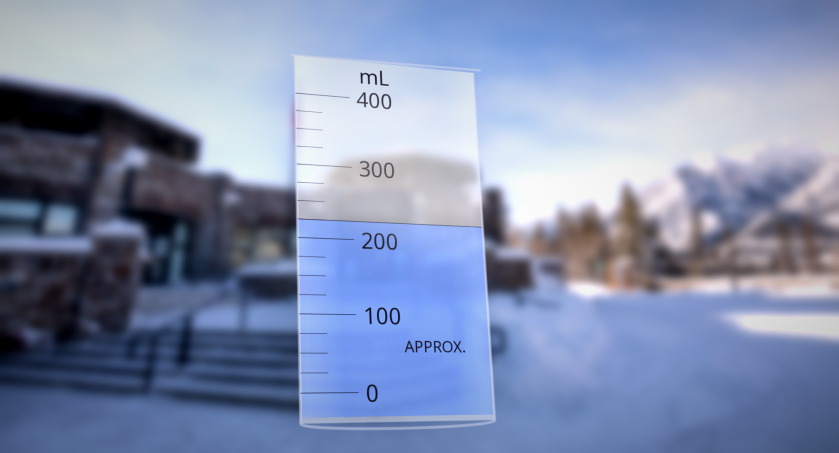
mL 225
